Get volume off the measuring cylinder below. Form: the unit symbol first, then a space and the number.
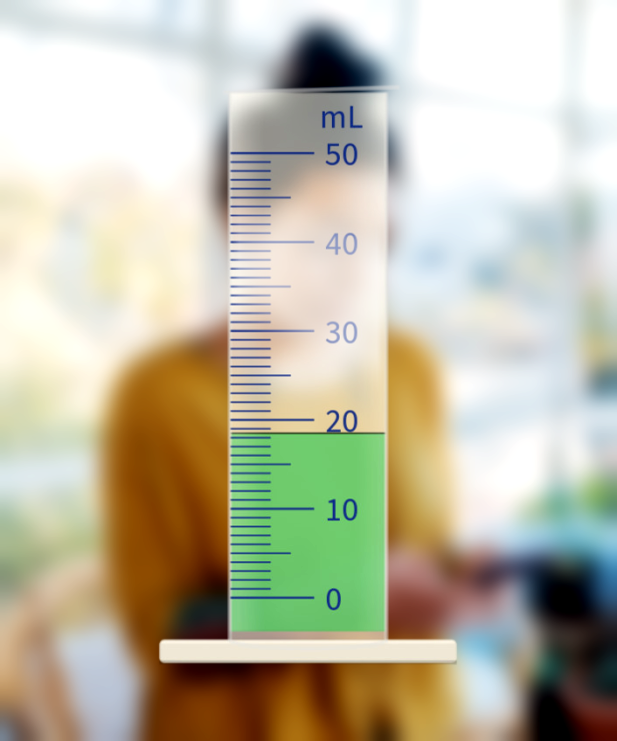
mL 18.5
